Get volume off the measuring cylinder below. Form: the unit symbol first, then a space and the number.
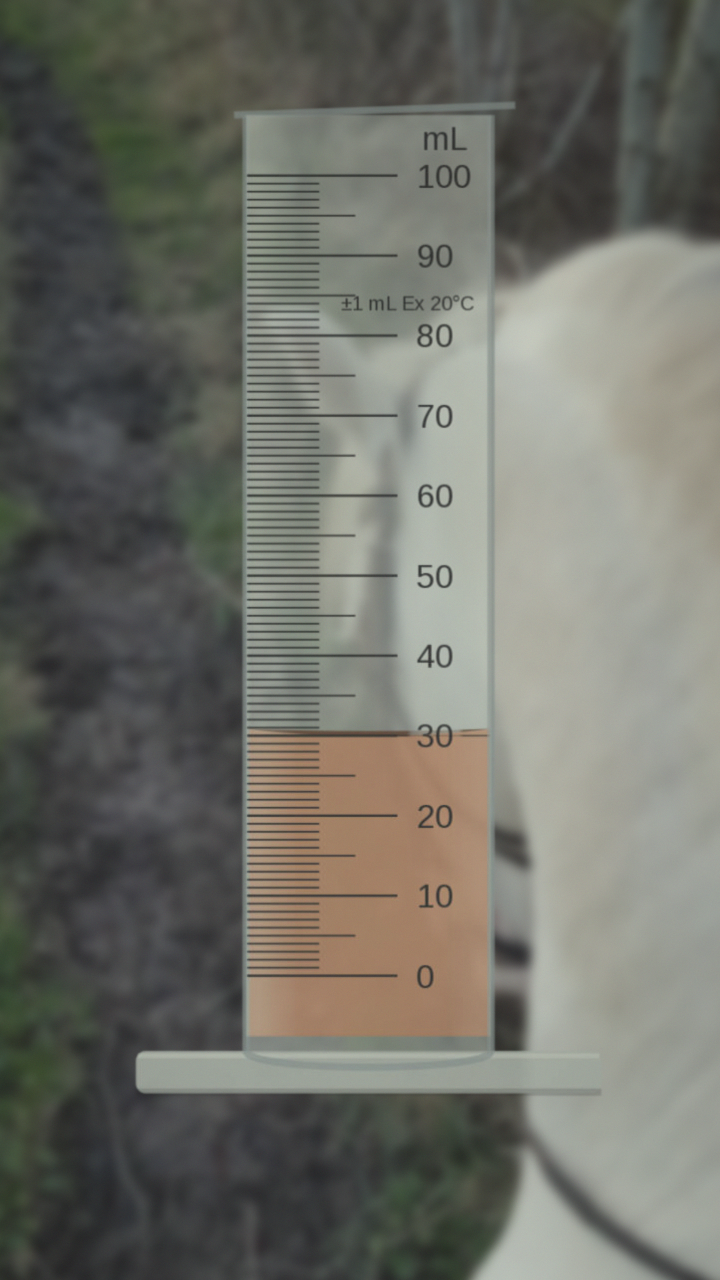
mL 30
